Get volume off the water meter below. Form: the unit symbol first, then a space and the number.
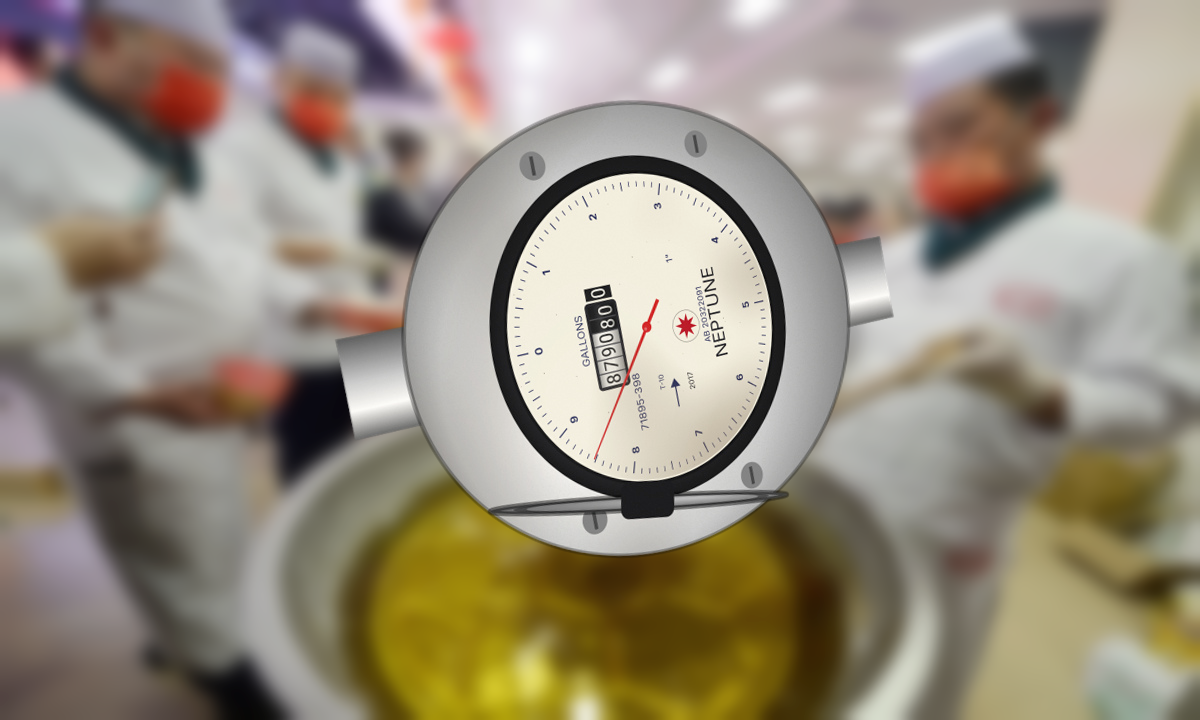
gal 8790798.5
